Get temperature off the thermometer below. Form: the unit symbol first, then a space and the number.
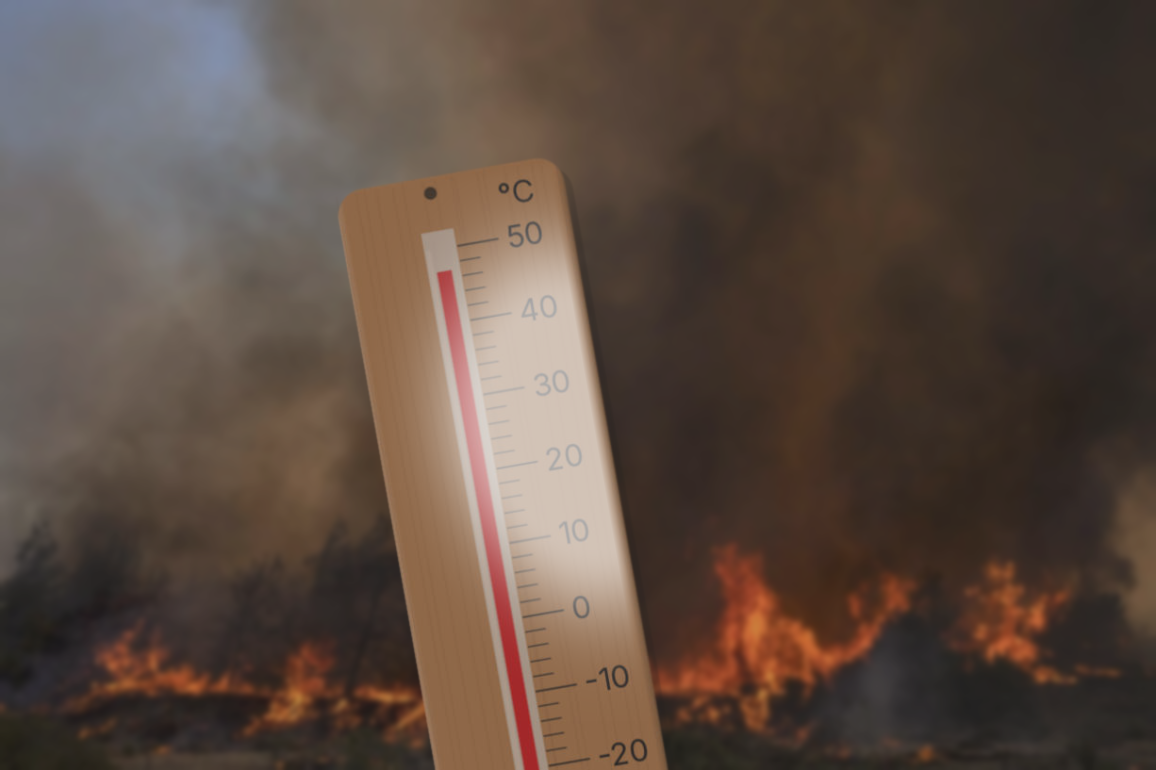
°C 47
